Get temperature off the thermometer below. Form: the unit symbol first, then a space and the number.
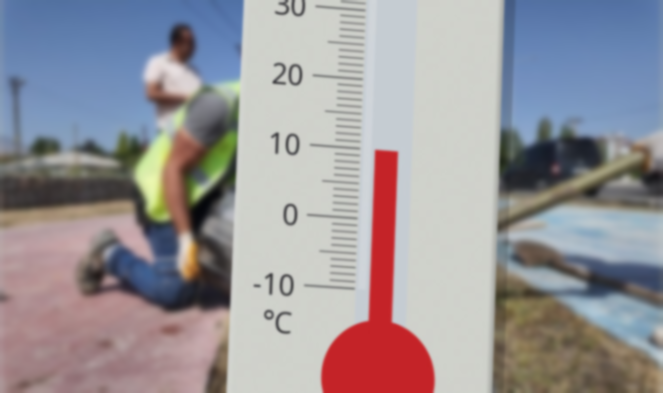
°C 10
